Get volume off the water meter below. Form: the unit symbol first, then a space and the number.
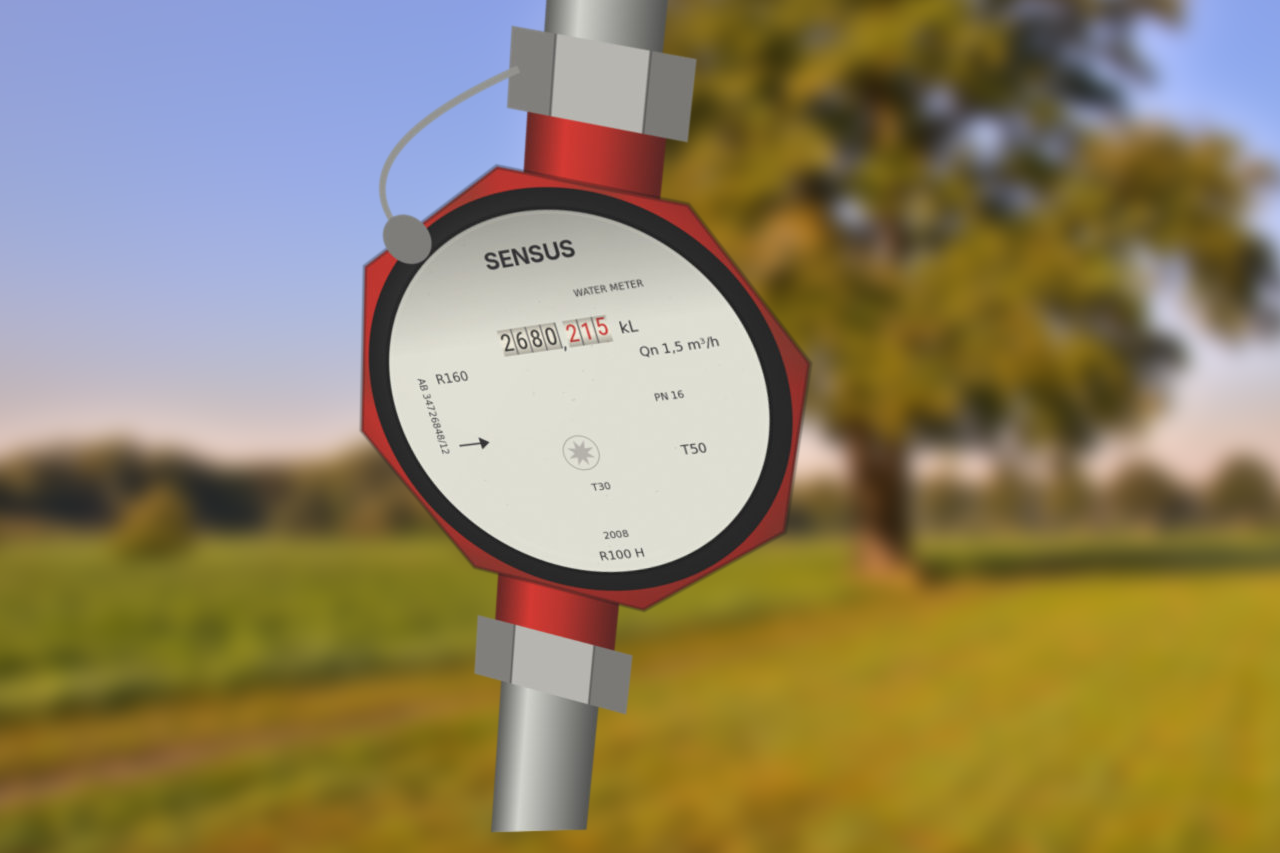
kL 2680.215
